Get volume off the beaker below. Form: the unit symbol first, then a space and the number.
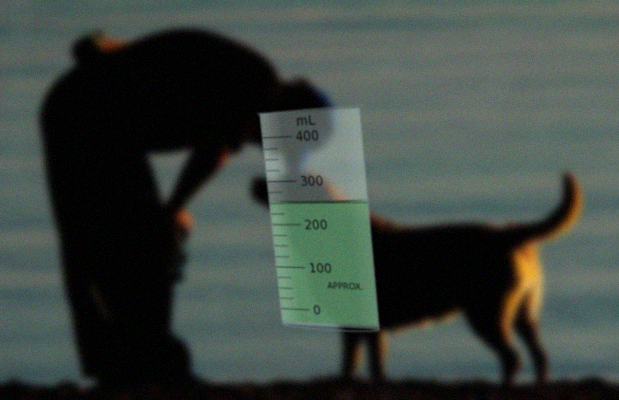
mL 250
